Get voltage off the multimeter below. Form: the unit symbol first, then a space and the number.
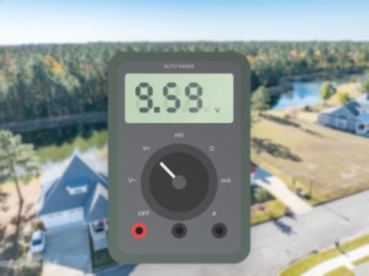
V 9.59
